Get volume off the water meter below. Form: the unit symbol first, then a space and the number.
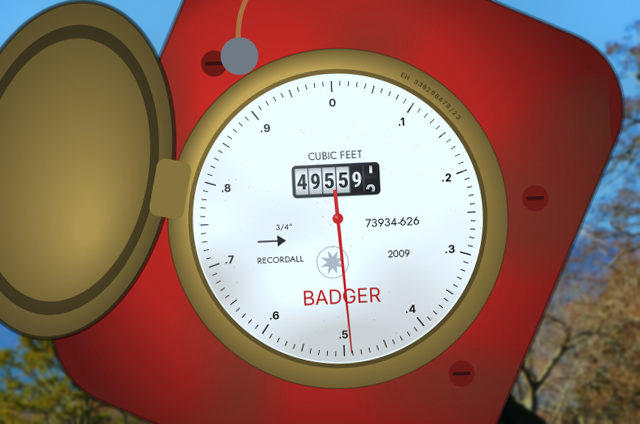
ft³ 495591.49
